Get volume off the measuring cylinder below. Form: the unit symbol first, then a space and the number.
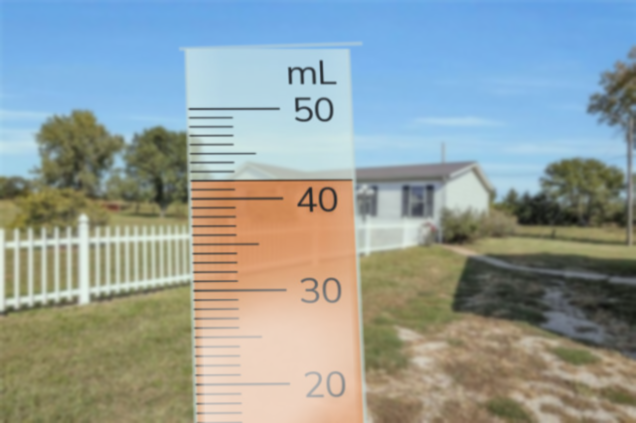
mL 42
